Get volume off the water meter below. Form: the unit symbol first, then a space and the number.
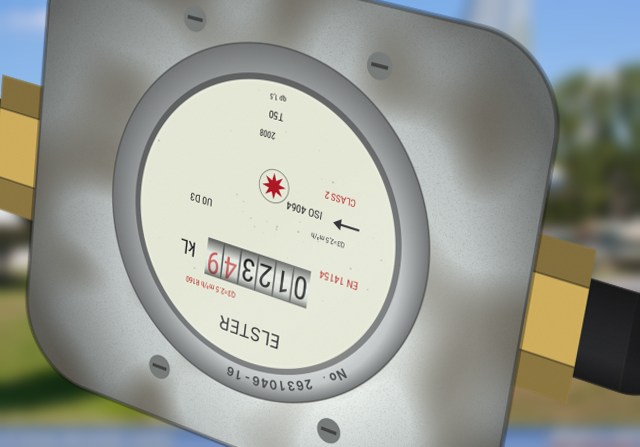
kL 123.49
